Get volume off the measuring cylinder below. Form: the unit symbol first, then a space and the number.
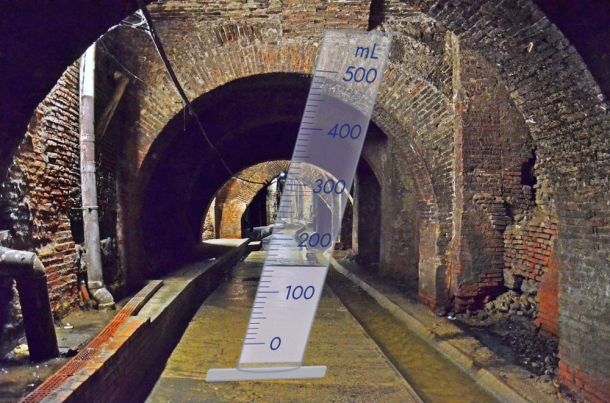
mL 150
